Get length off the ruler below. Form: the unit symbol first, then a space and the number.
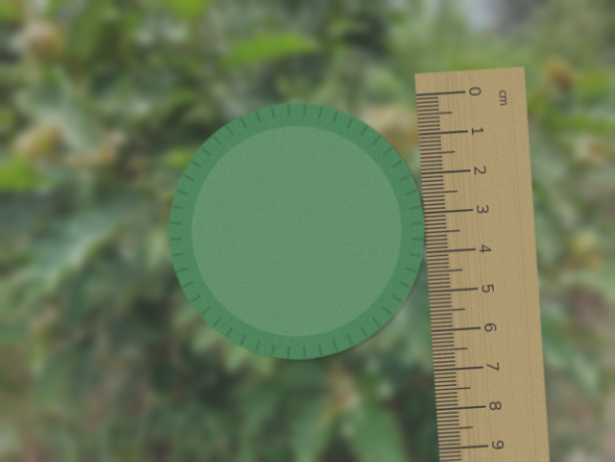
cm 6.5
